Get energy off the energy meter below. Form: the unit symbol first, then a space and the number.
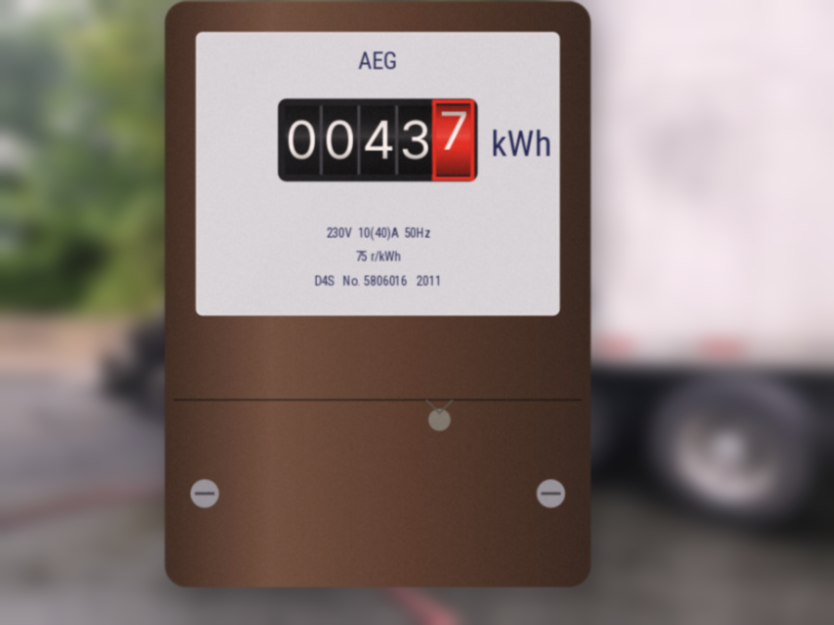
kWh 43.7
